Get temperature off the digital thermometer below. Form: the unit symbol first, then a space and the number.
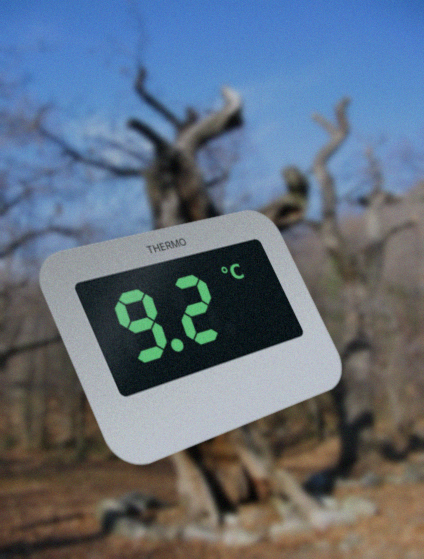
°C 9.2
